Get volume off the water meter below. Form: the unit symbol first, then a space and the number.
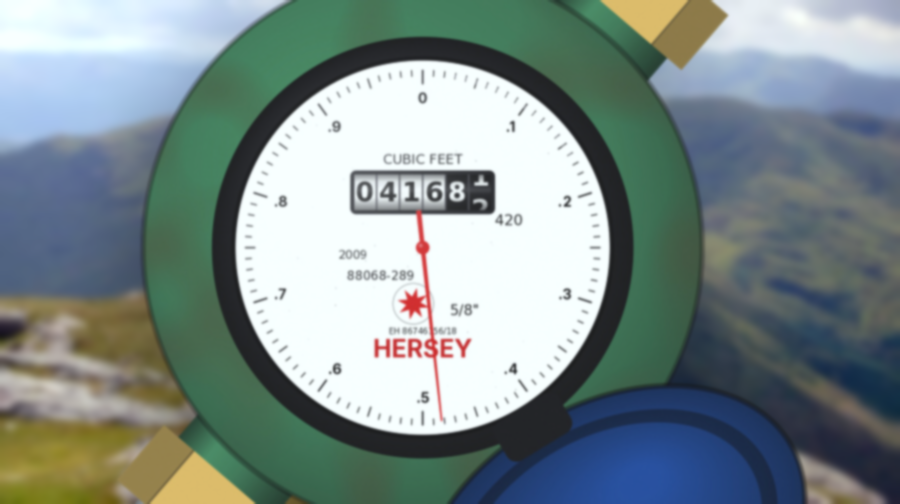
ft³ 41681.48
